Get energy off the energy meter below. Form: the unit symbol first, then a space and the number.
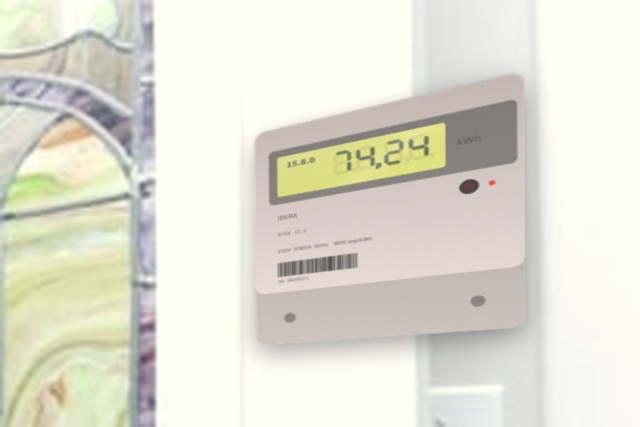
kWh 74.24
